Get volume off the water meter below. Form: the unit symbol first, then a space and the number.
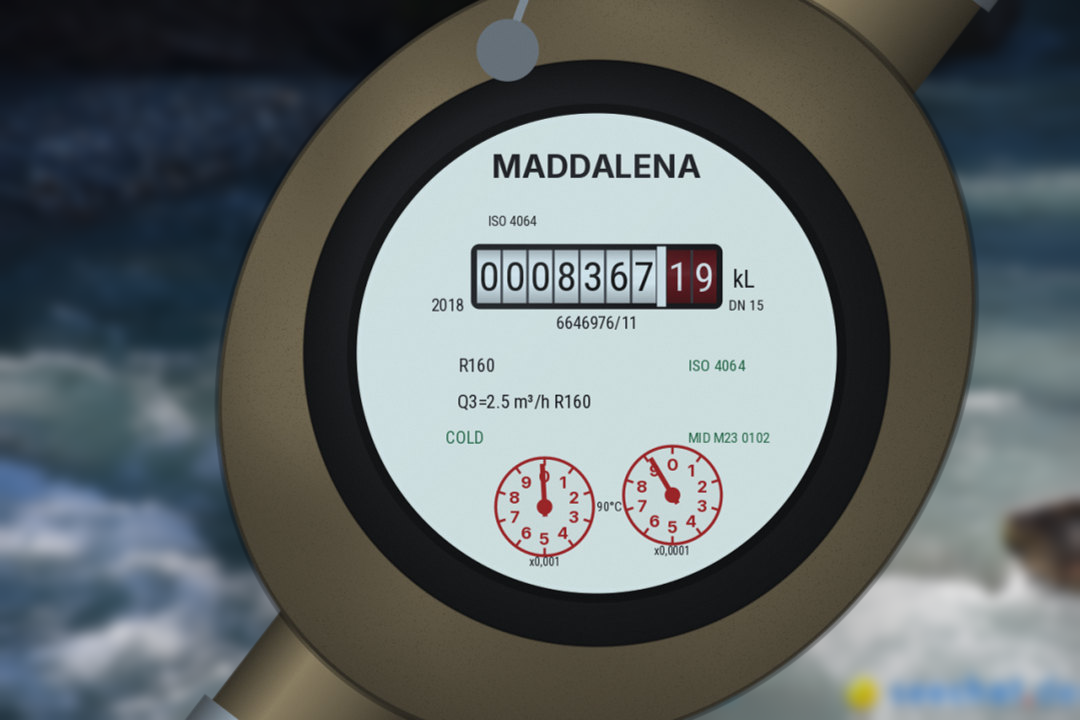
kL 8367.1899
